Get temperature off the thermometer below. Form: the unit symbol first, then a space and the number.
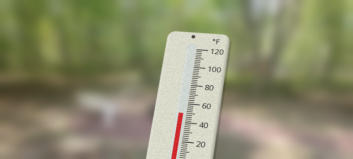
°F 50
